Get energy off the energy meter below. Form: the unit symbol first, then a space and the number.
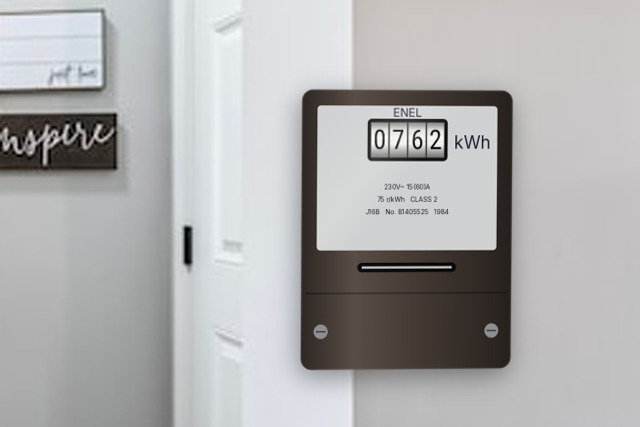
kWh 762
